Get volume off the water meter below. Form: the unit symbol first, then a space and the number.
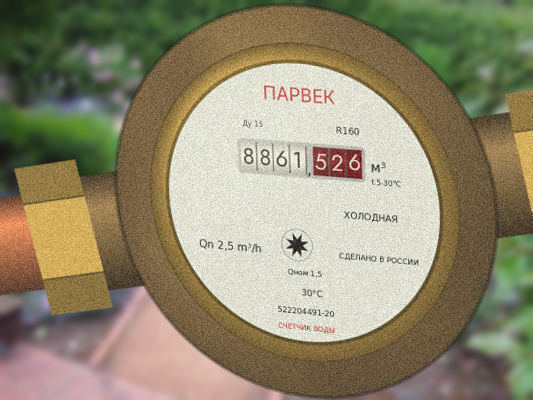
m³ 8861.526
